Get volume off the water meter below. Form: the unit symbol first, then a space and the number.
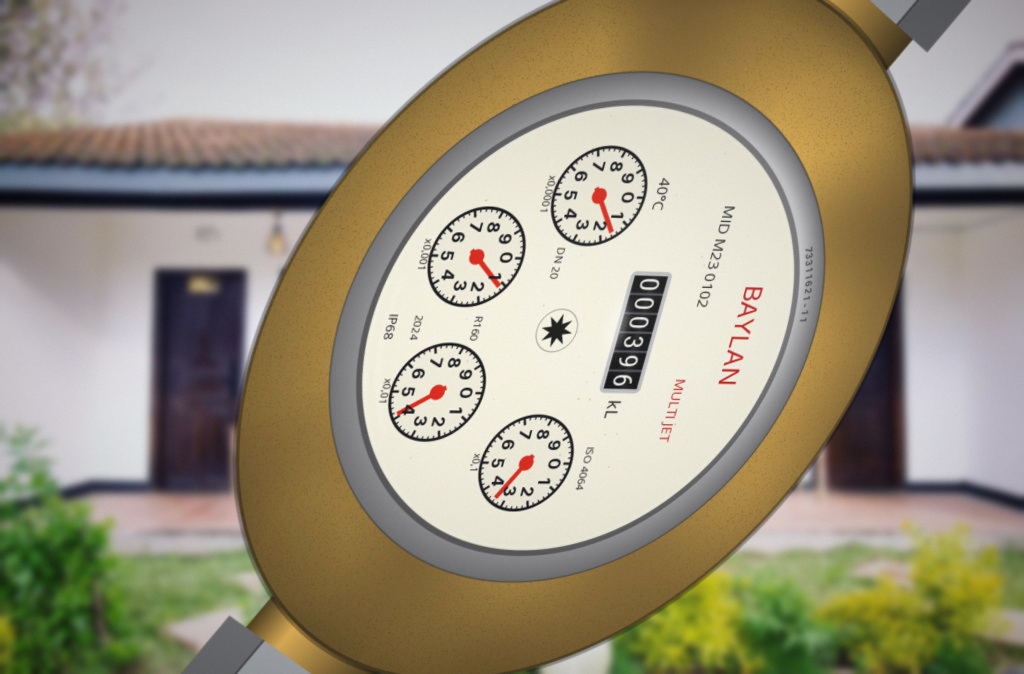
kL 396.3411
